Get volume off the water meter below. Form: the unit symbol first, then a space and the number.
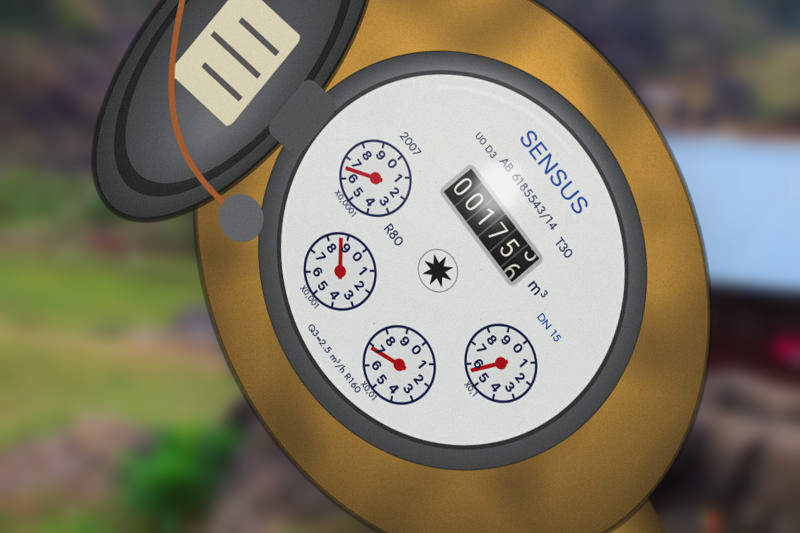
m³ 1755.5686
